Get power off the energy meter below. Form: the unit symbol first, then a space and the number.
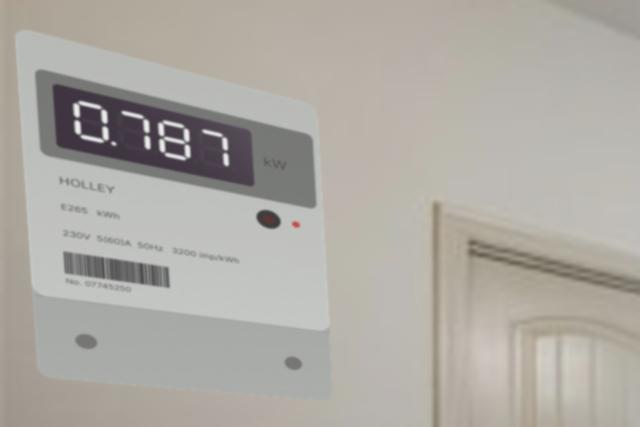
kW 0.787
